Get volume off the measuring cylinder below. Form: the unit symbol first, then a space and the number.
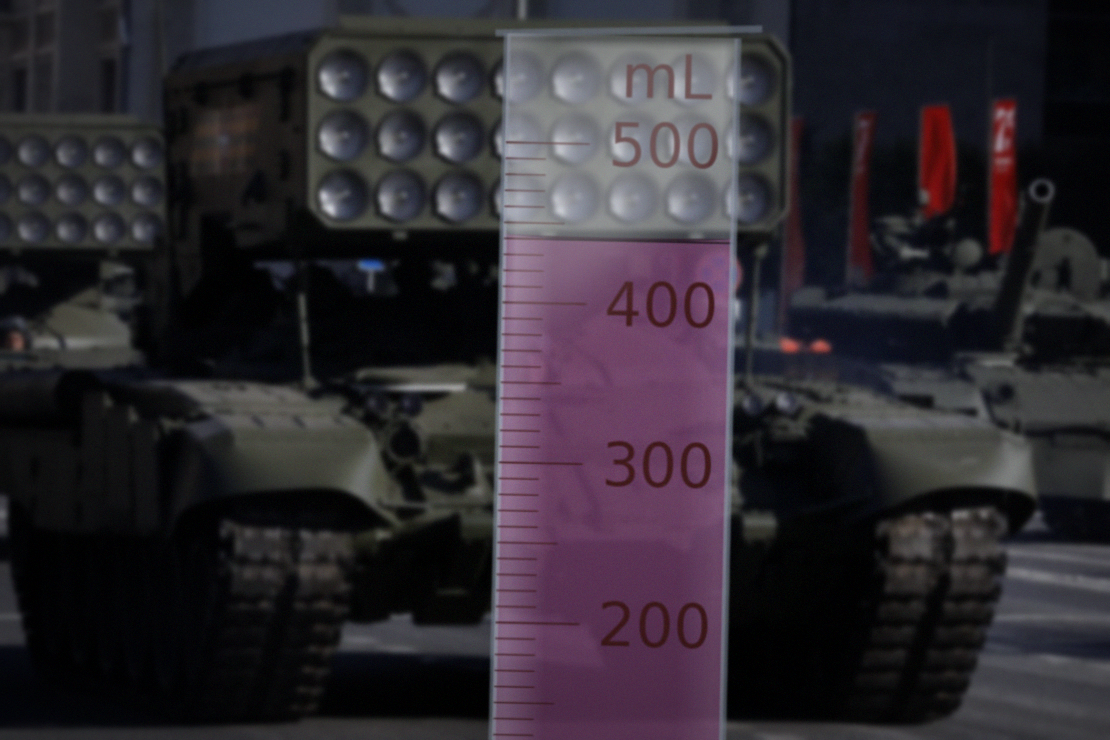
mL 440
